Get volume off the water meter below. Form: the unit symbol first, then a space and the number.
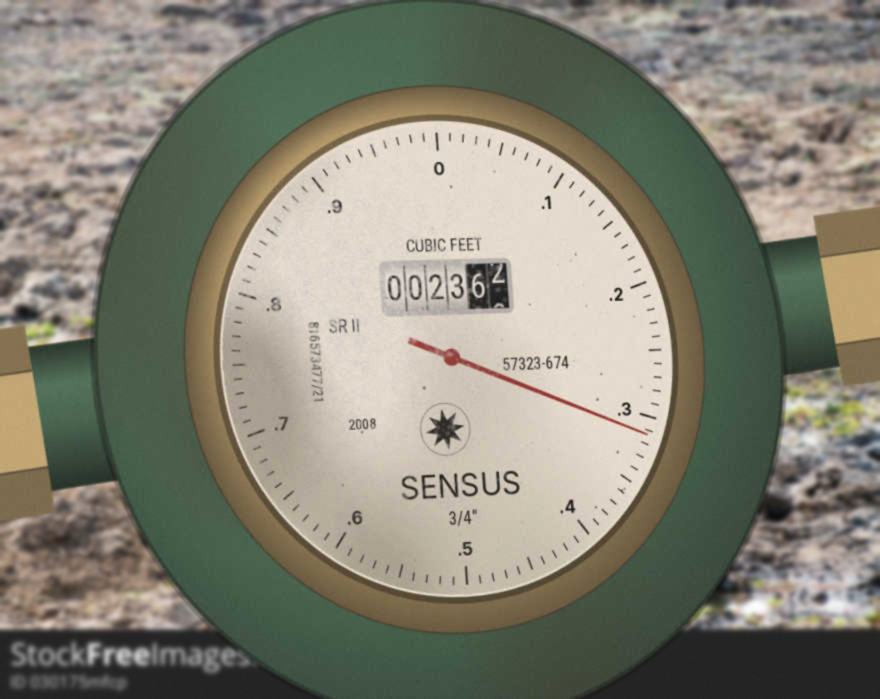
ft³ 2362.31
